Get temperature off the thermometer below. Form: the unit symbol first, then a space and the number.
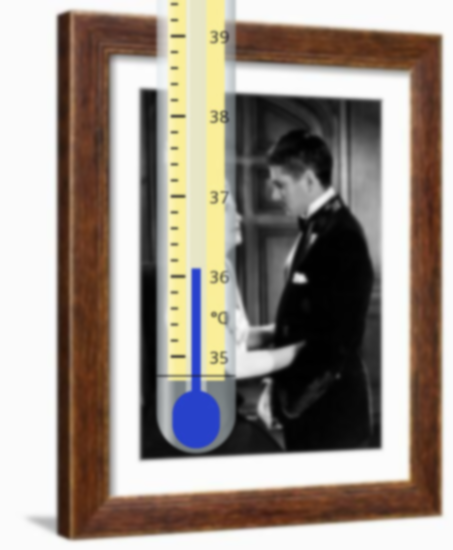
°C 36.1
